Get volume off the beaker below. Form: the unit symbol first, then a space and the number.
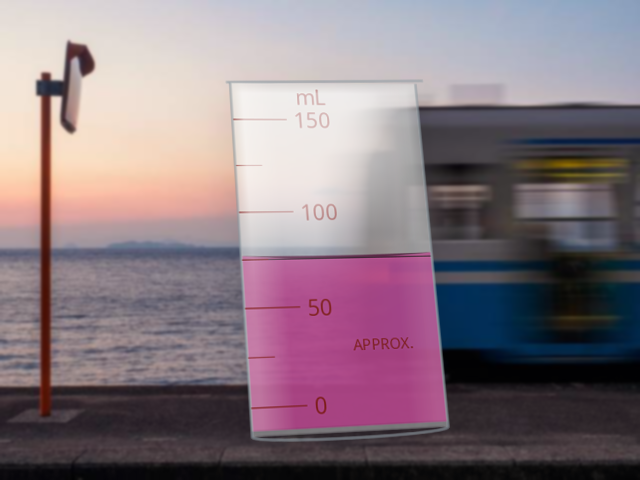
mL 75
